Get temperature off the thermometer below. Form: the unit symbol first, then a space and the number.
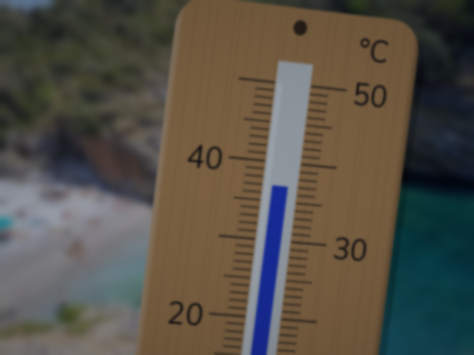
°C 37
